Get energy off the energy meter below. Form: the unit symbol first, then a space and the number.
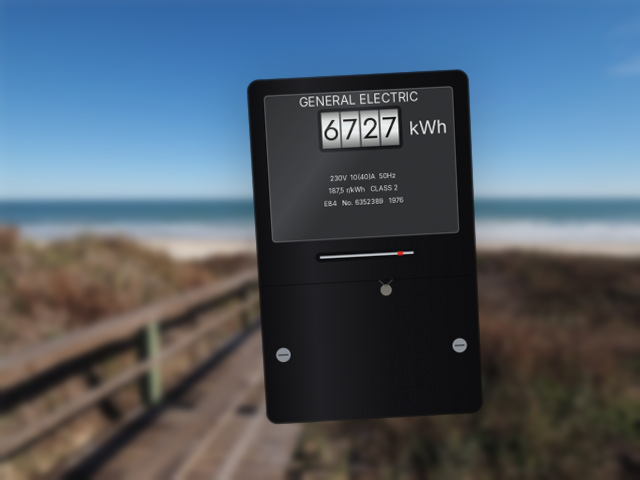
kWh 6727
